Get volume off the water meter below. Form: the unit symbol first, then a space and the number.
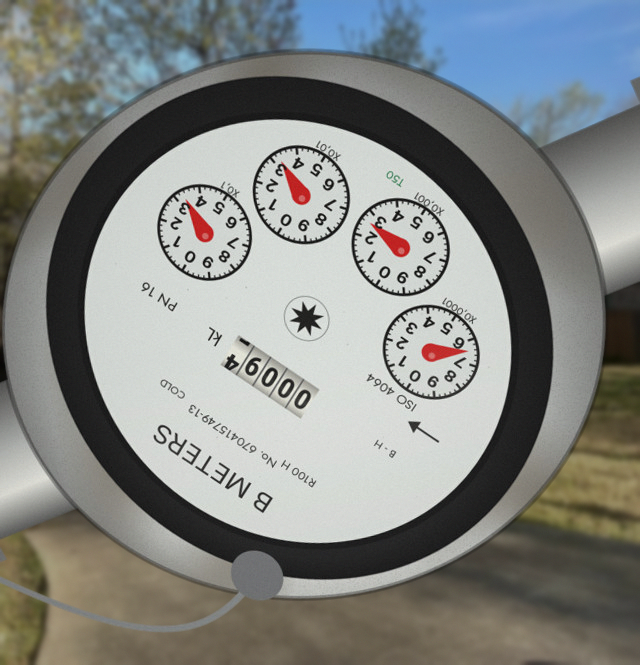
kL 94.3326
